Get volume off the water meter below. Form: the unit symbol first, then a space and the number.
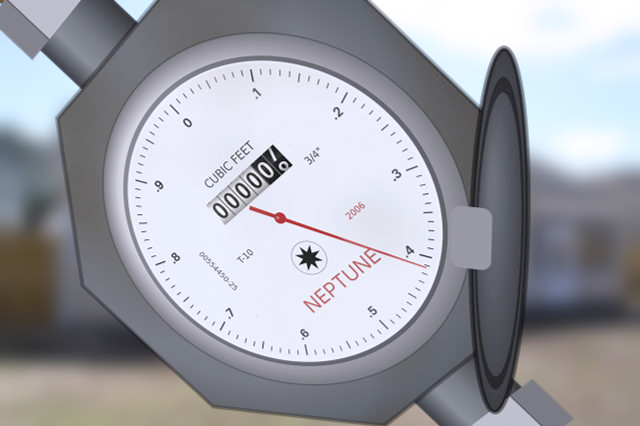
ft³ 7.41
